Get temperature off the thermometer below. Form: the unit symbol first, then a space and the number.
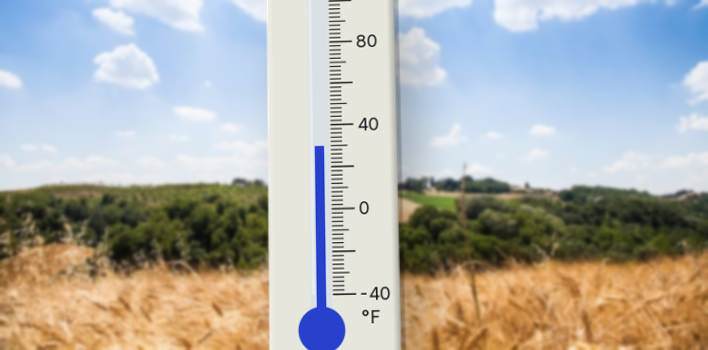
°F 30
